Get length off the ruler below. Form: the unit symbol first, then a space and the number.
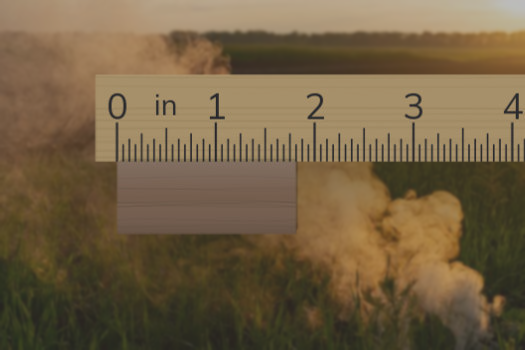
in 1.8125
